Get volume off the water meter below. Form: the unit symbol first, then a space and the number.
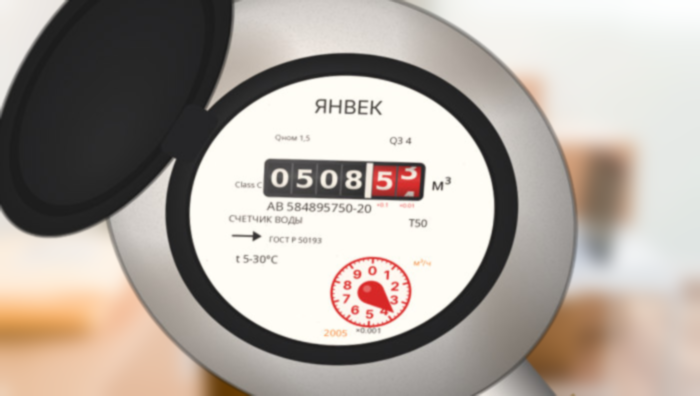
m³ 508.533
